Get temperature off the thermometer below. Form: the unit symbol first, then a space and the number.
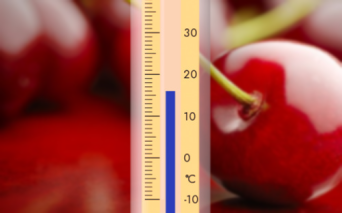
°C 16
